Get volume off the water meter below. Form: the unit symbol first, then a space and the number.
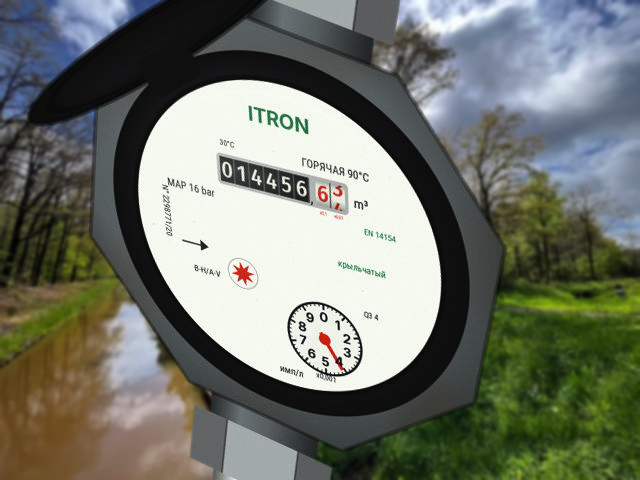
m³ 14456.634
